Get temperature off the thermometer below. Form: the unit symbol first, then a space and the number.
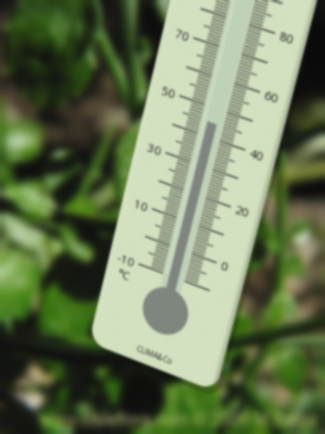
°C 45
